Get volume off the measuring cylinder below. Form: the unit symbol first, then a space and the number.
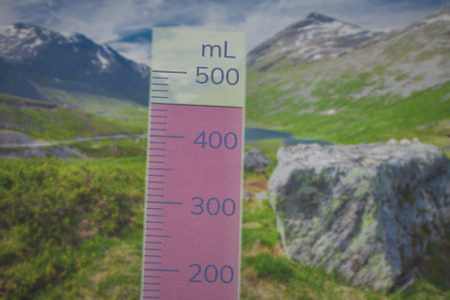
mL 450
